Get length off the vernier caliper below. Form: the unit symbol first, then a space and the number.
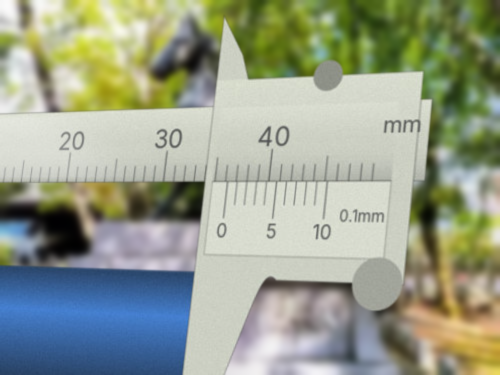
mm 36.2
